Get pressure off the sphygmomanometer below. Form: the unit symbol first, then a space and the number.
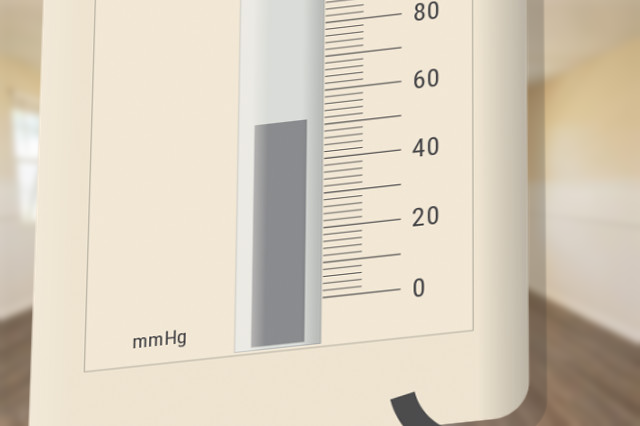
mmHg 52
